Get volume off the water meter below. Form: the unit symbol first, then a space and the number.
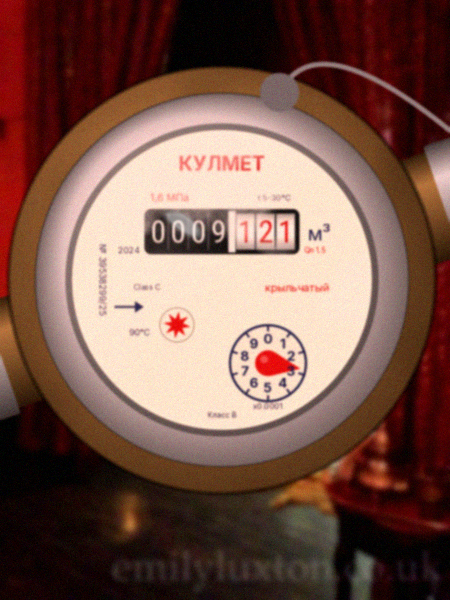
m³ 9.1212
